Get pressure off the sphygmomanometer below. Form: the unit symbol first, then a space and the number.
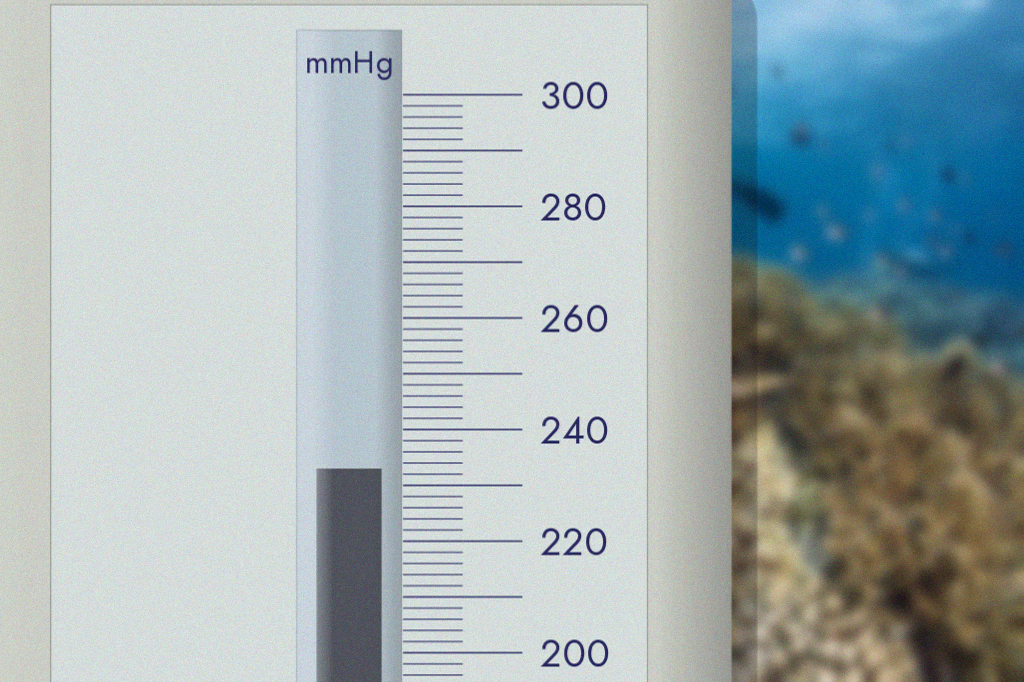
mmHg 233
